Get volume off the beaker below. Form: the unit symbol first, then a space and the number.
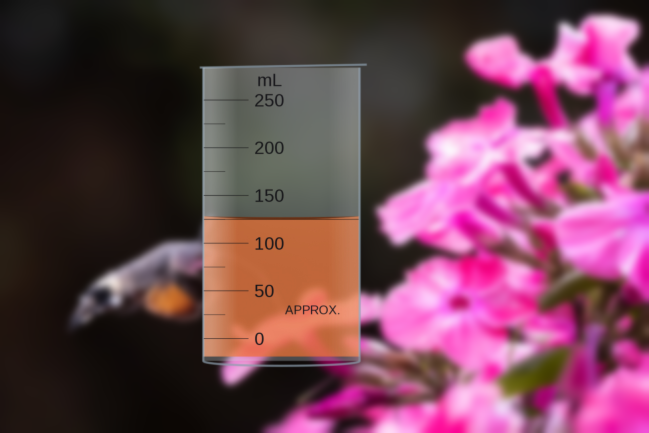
mL 125
